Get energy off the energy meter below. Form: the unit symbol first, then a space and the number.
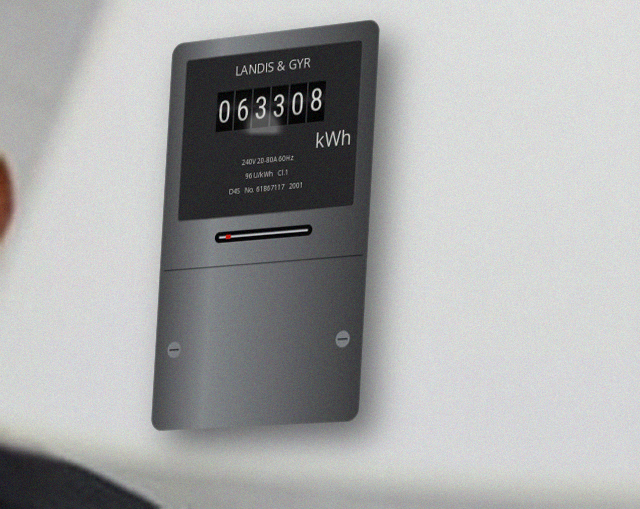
kWh 63308
